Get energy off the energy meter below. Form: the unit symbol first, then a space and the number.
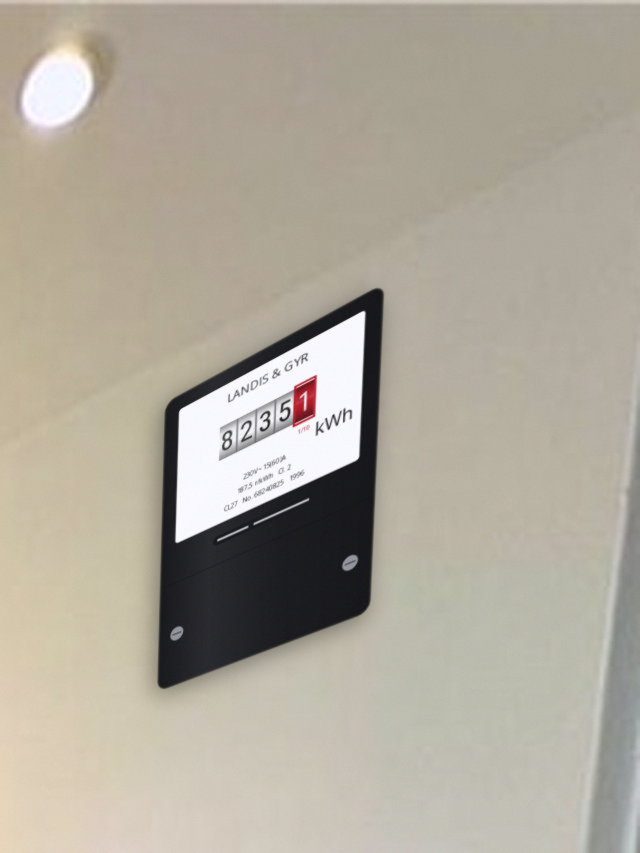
kWh 8235.1
